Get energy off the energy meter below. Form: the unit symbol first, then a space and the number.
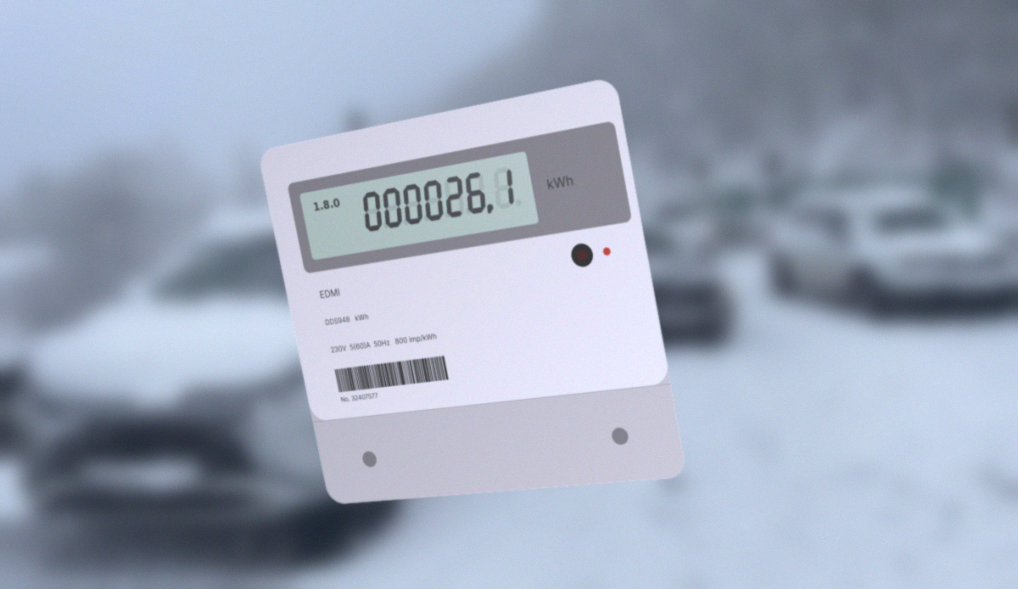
kWh 26.1
